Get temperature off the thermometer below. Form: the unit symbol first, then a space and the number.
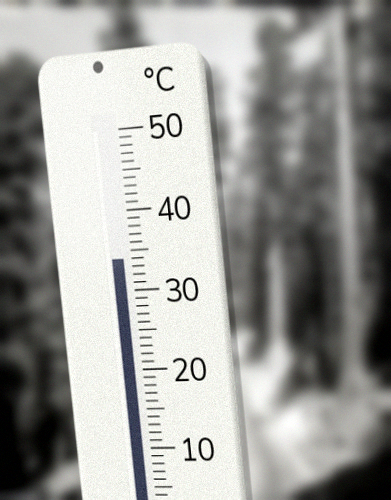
°C 34
